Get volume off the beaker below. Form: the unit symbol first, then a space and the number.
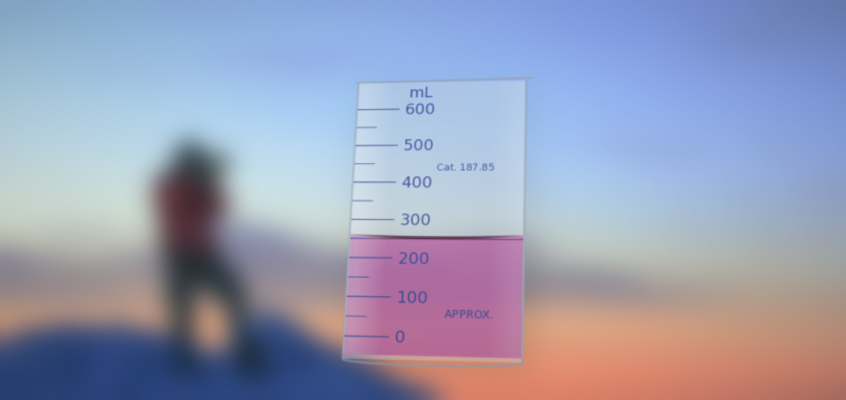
mL 250
